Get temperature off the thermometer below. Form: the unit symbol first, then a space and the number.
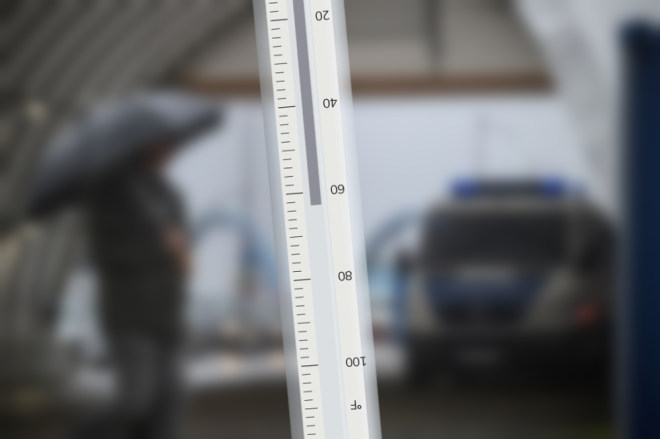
°F 63
